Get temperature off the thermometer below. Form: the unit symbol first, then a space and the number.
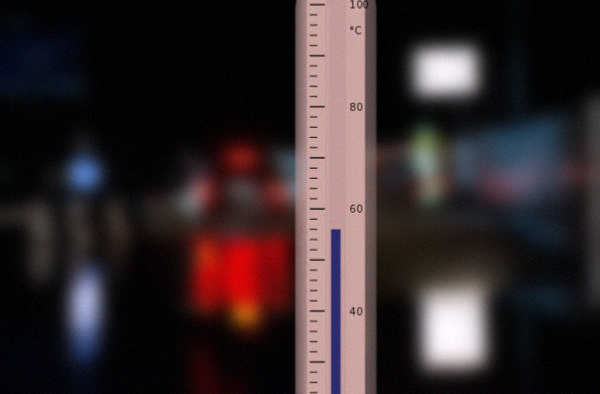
°C 56
